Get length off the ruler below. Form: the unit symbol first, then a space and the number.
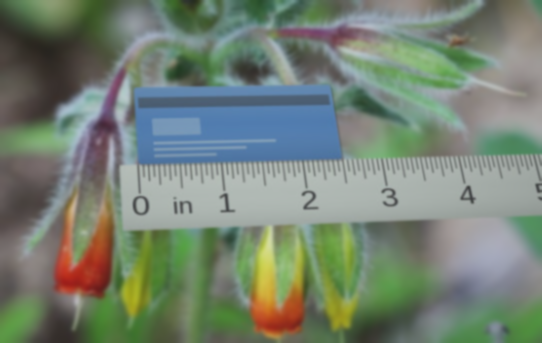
in 2.5
